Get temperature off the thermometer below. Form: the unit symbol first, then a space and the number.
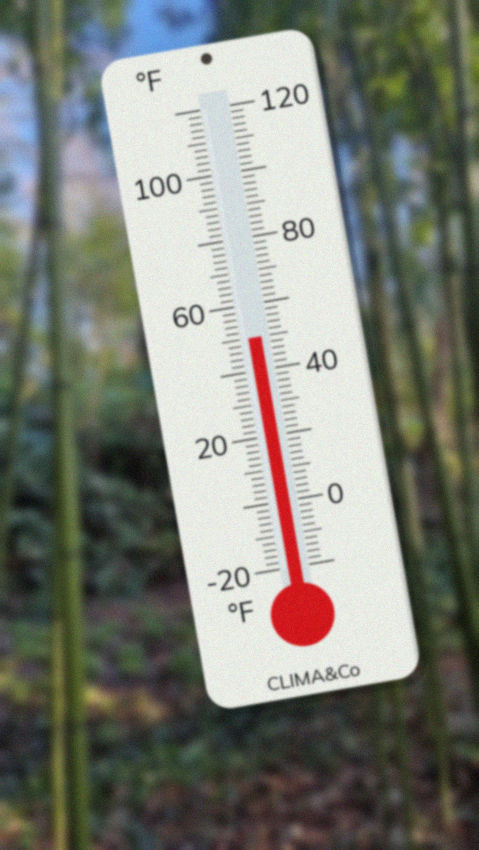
°F 50
